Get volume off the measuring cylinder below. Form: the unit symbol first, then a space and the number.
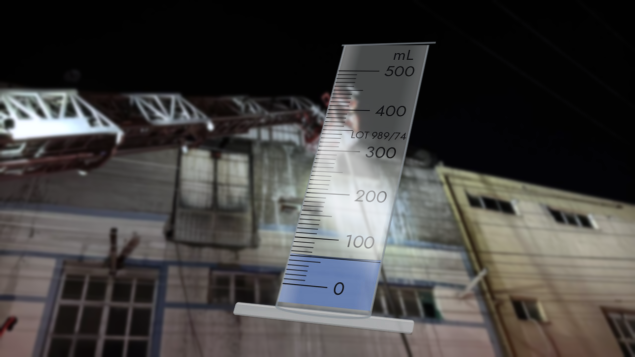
mL 60
